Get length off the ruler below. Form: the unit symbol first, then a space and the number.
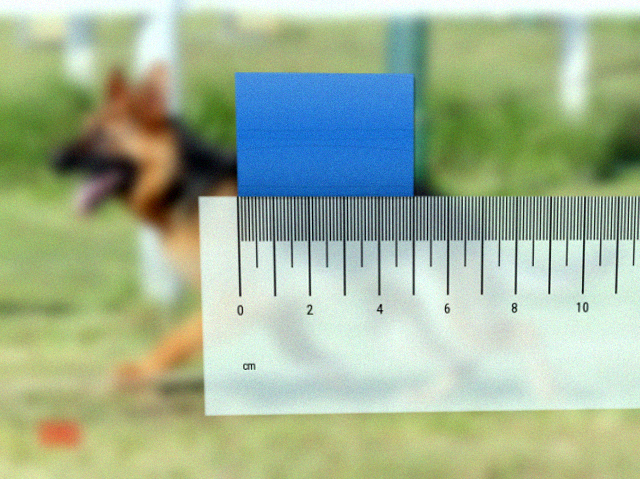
cm 5
